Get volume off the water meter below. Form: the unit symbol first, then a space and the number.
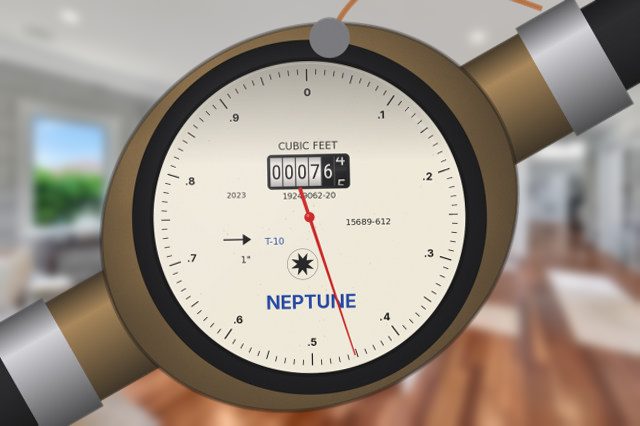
ft³ 764.45
